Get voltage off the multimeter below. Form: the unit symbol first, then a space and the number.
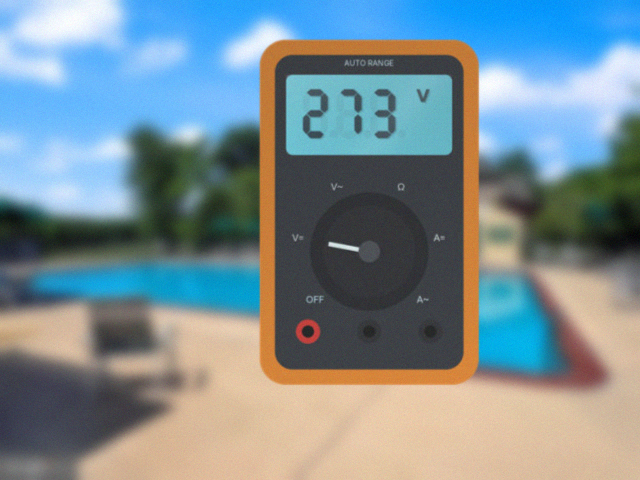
V 273
